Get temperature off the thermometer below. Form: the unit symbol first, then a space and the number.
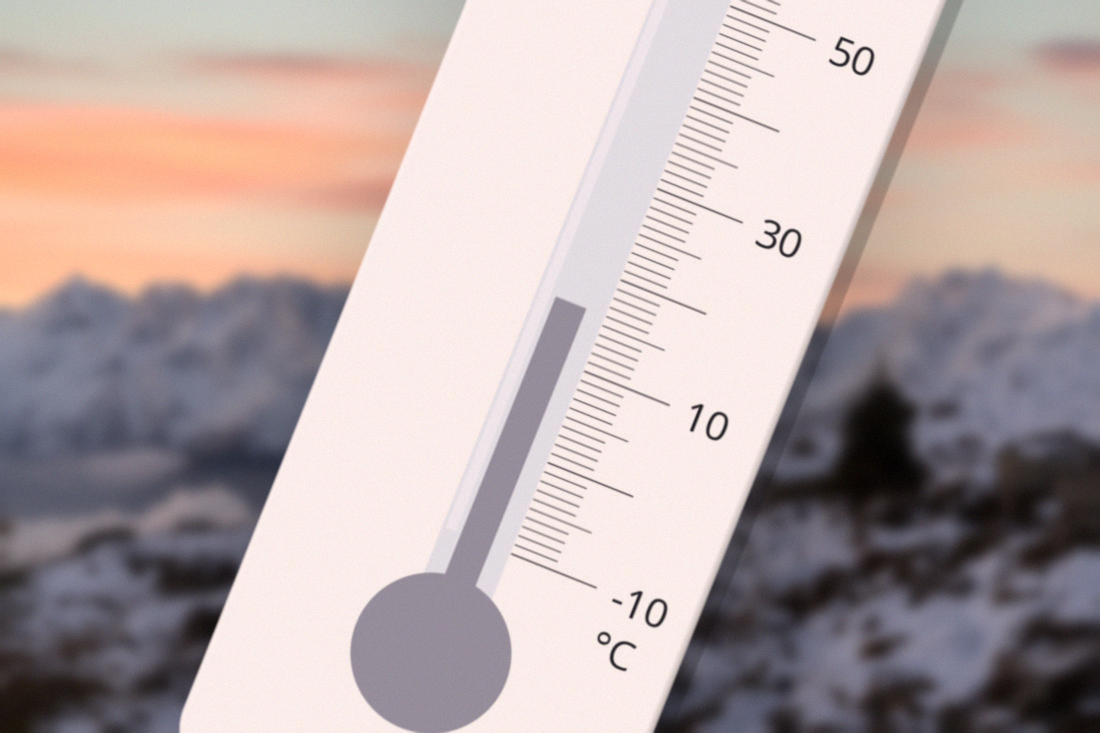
°C 16
